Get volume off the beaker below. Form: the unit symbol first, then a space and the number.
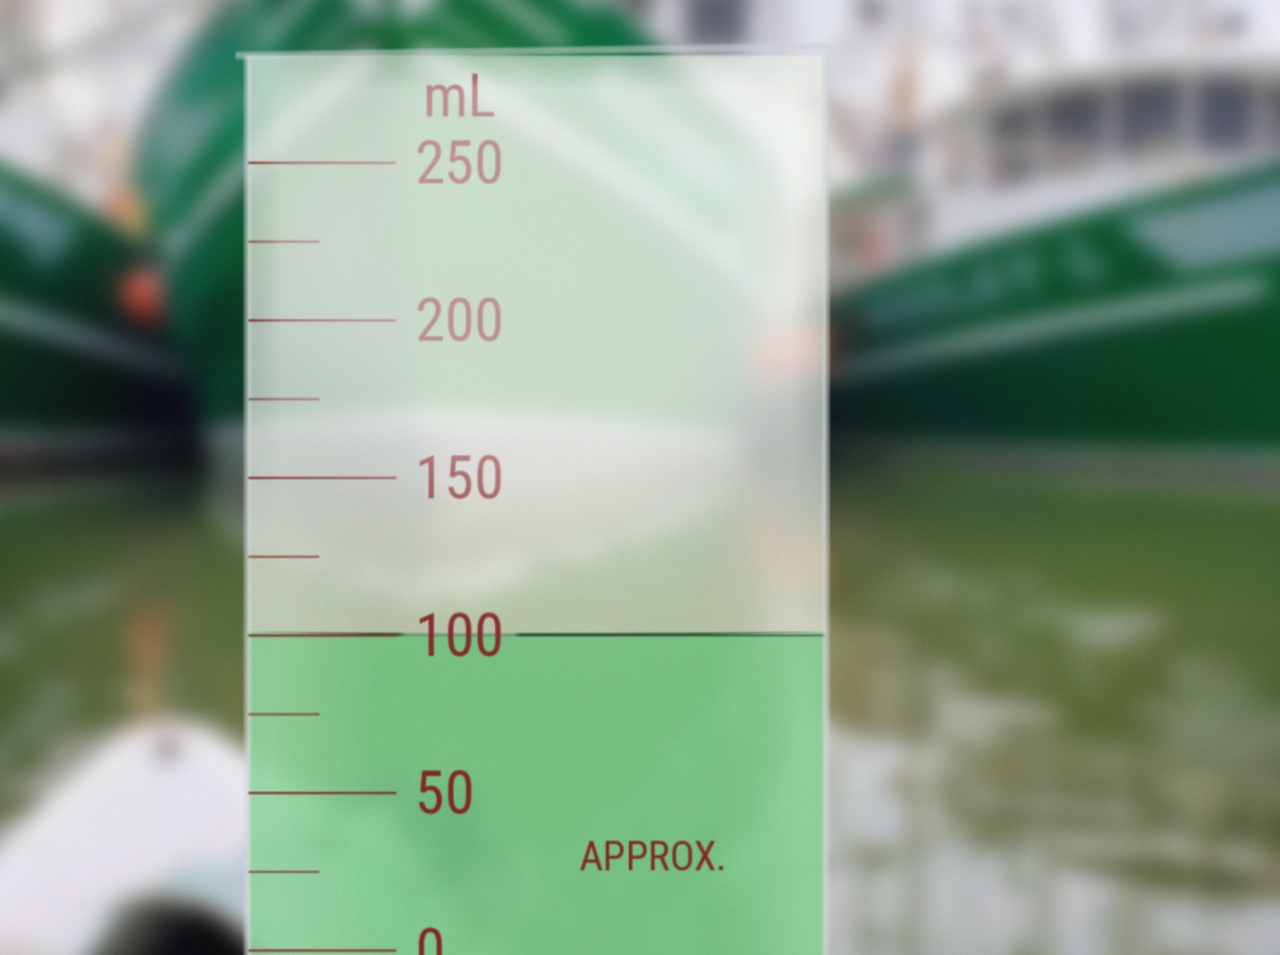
mL 100
